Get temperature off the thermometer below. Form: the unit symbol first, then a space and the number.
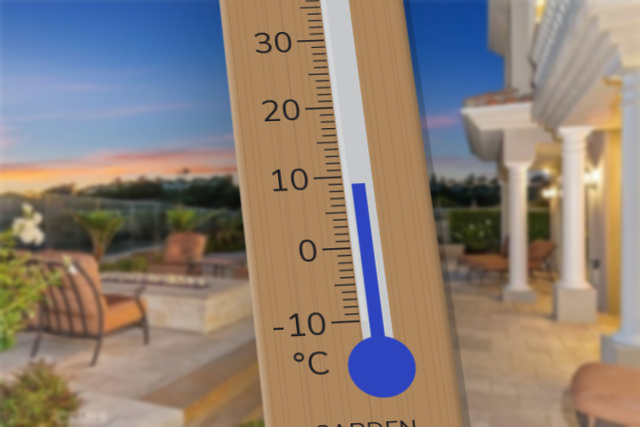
°C 9
